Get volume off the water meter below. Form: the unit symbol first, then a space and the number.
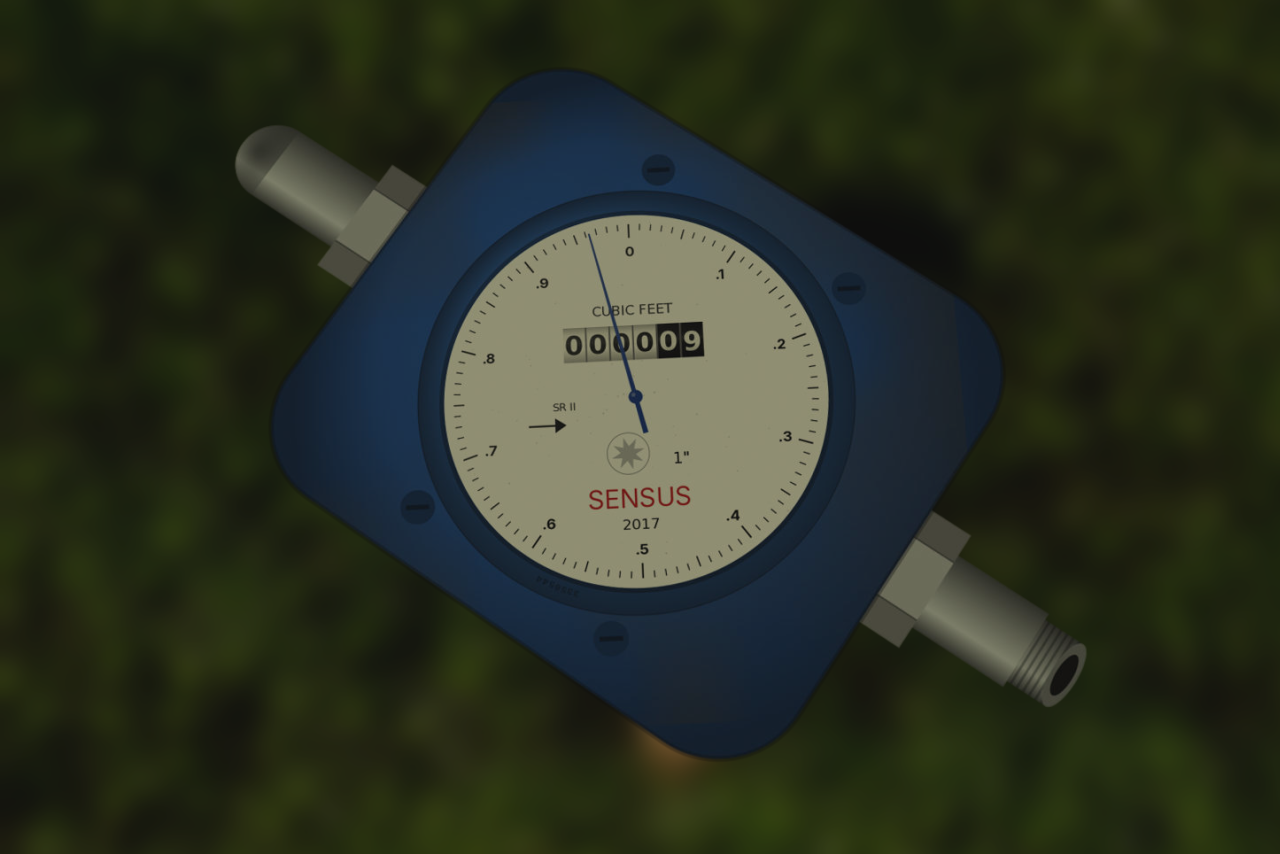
ft³ 8.96
